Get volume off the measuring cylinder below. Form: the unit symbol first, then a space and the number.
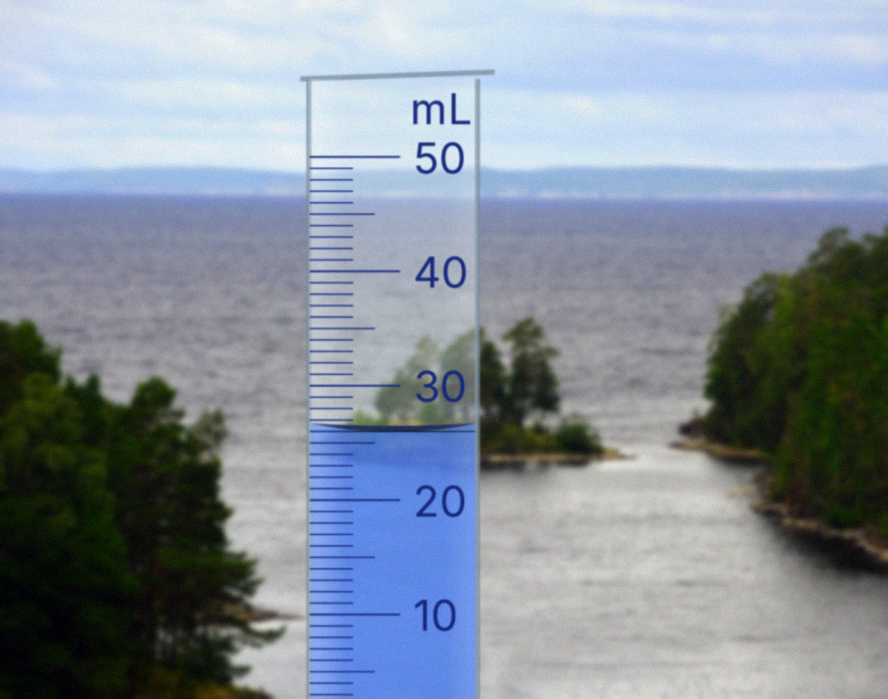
mL 26
